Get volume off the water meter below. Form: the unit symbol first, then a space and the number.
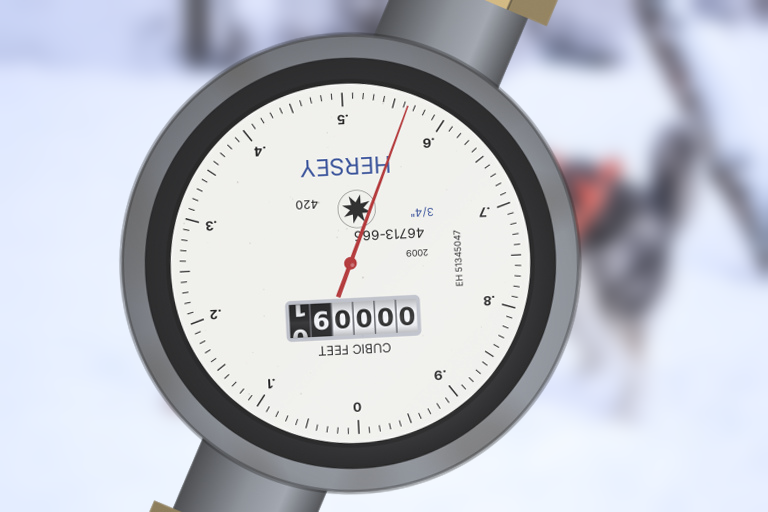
ft³ 90.56
